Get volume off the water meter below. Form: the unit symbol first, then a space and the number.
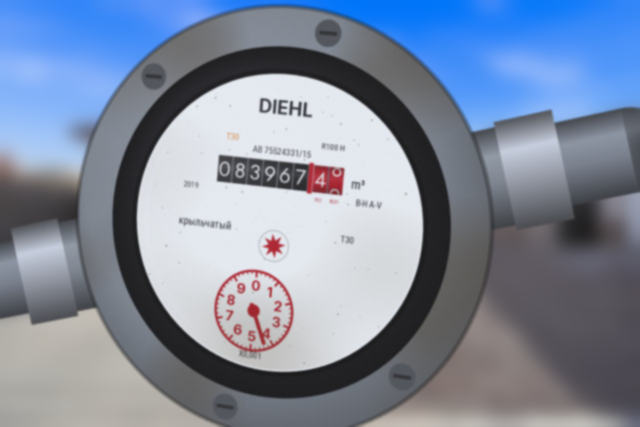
m³ 83967.484
